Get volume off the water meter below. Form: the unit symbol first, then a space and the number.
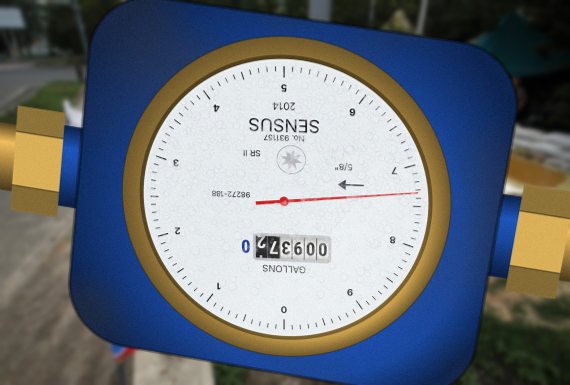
gal 93717.3
